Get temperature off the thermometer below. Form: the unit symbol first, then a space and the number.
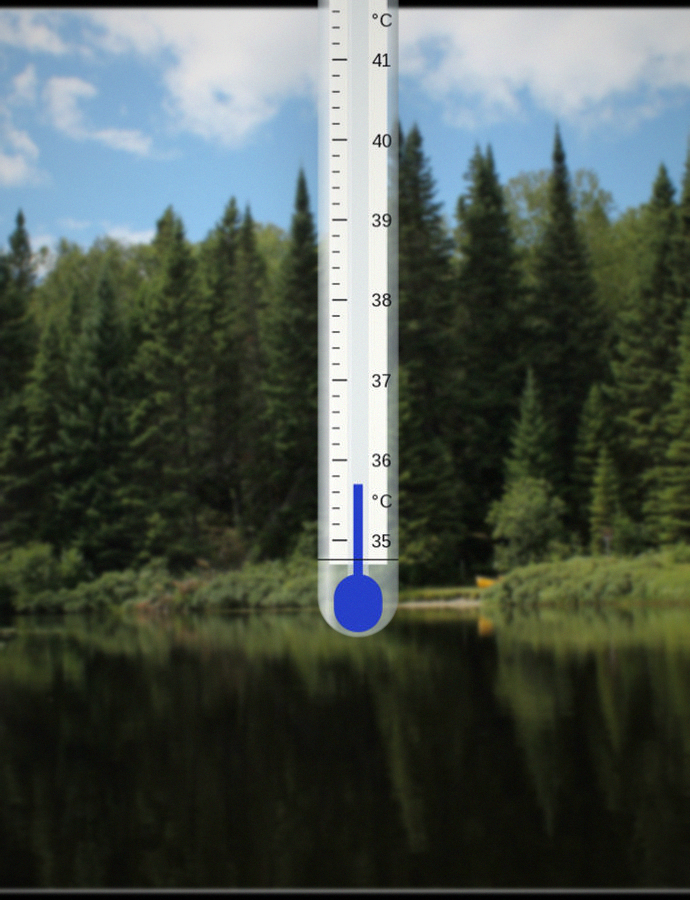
°C 35.7
